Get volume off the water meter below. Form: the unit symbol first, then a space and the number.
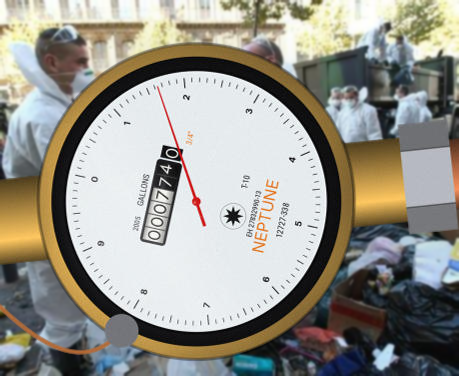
gal 7741.6
